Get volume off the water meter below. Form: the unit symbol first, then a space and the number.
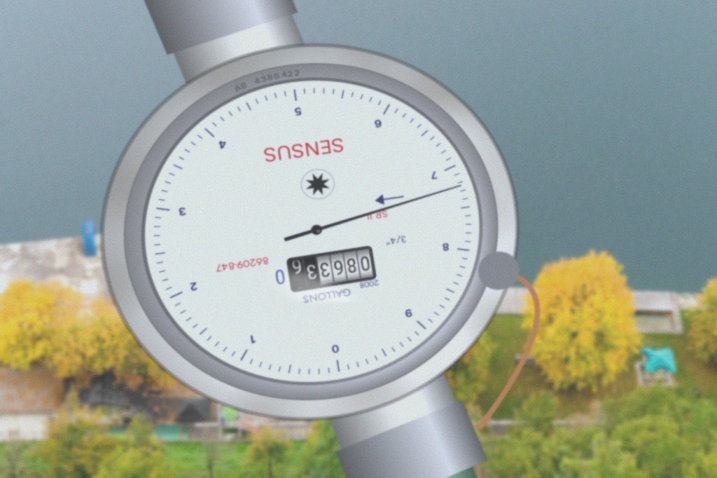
gal 863357.2
